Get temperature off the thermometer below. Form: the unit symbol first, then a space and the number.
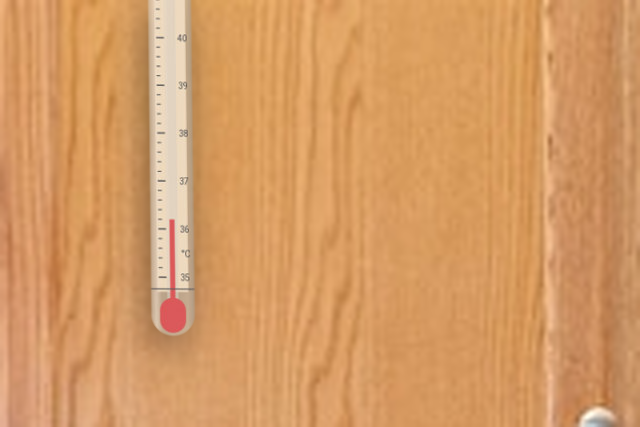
°C 36.2
